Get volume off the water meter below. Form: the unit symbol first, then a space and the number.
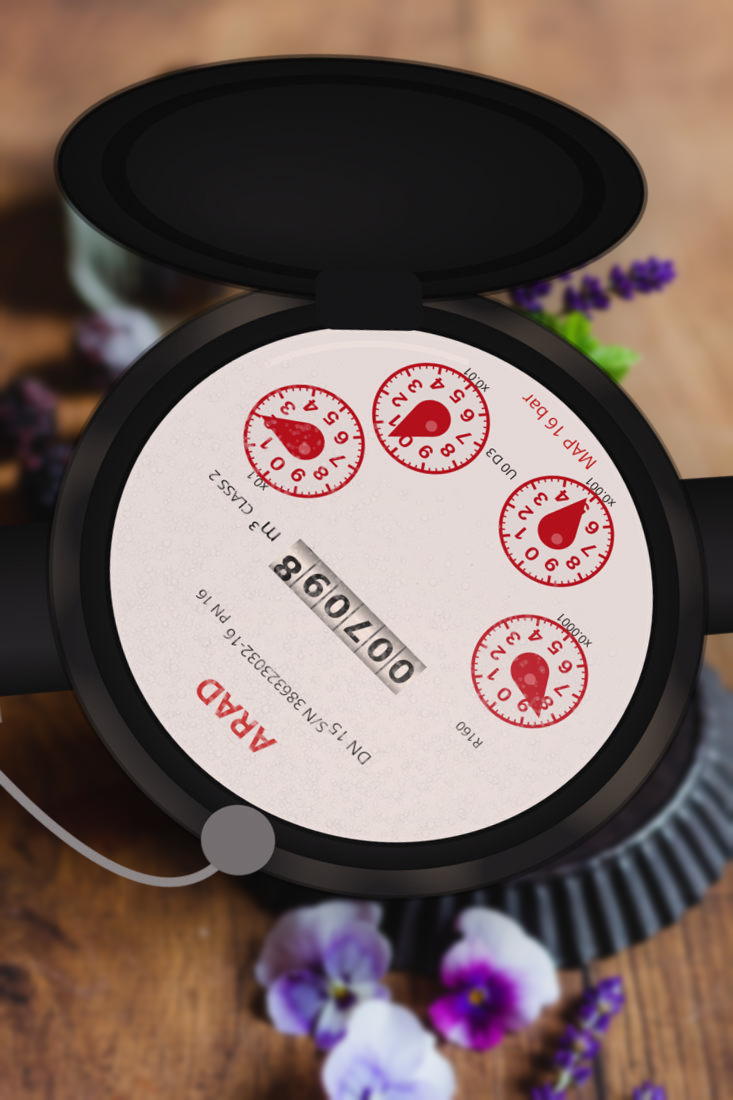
m³ 7098.2048
